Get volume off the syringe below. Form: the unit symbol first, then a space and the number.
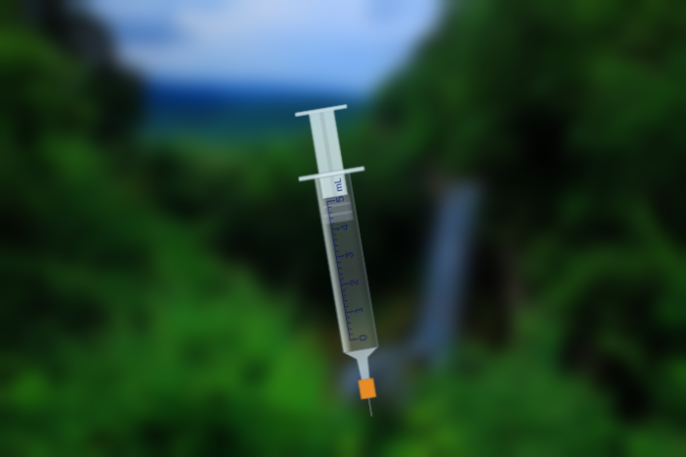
mL 4.2
